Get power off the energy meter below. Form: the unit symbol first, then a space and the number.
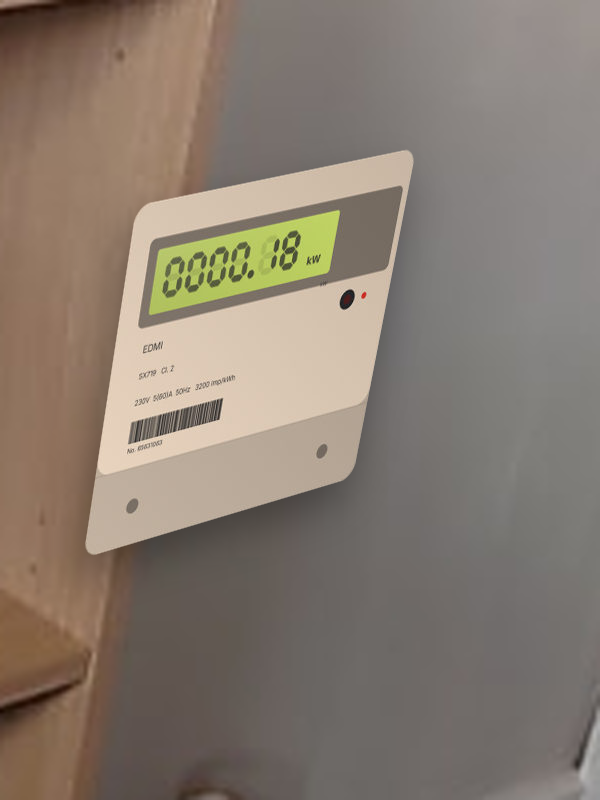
kW 0.18
